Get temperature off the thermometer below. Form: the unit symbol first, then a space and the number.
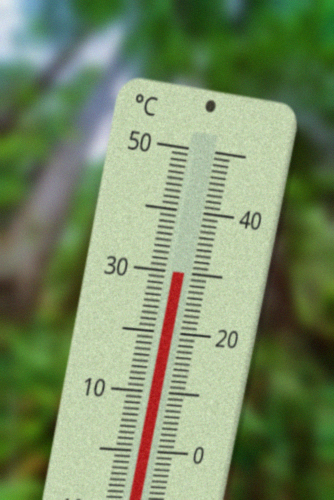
°C 30
